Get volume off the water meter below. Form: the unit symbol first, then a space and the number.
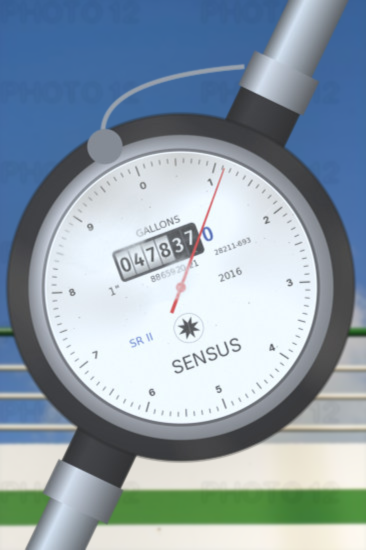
gal 478371.1
